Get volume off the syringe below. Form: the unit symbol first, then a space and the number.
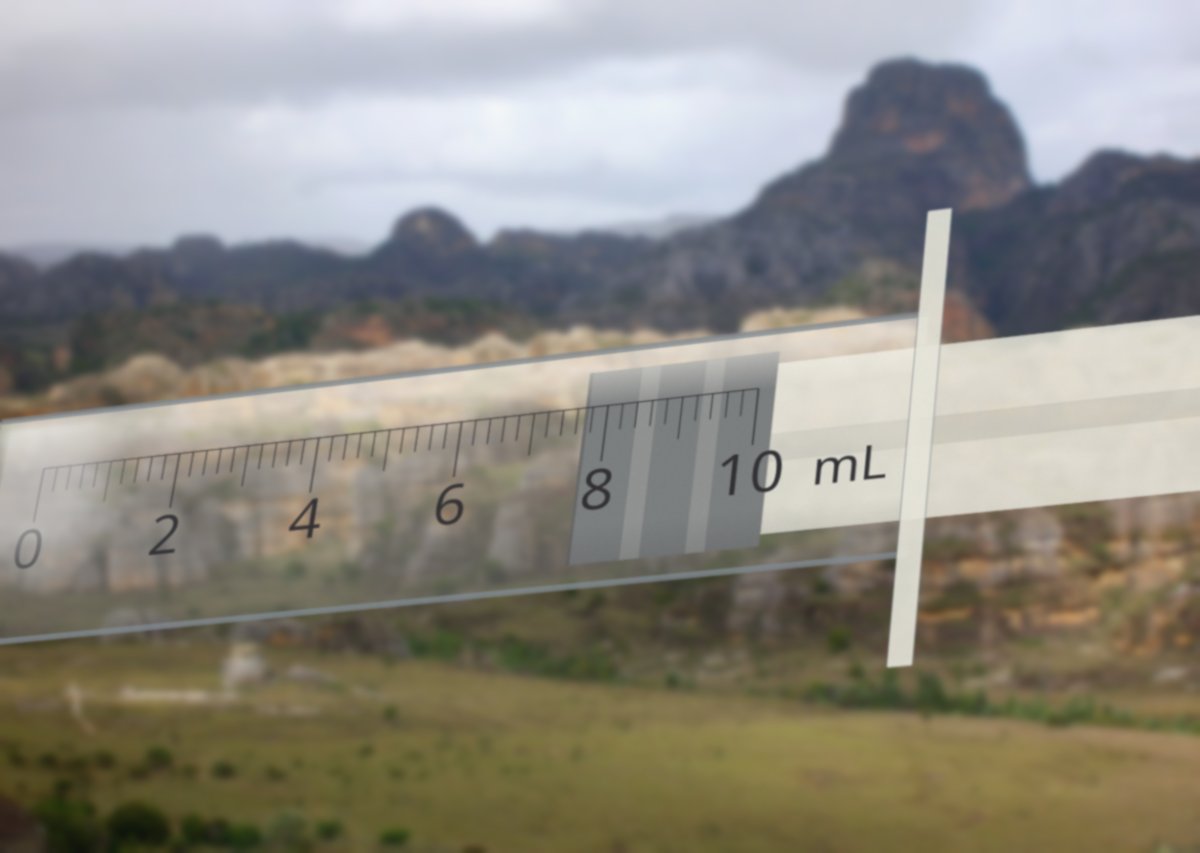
mL 7.7
